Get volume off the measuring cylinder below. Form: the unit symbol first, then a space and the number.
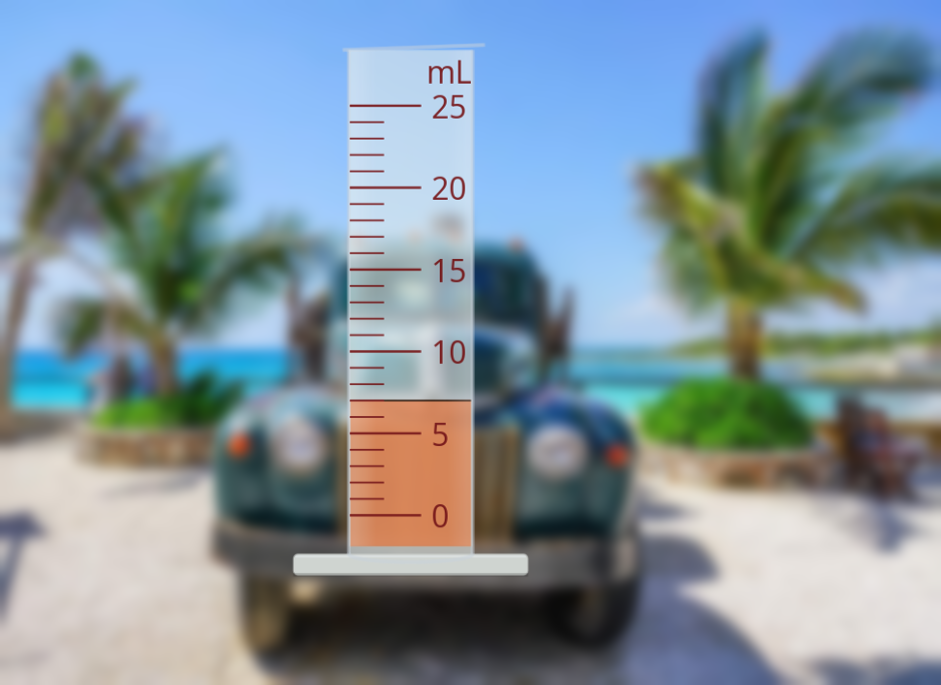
mL 7
